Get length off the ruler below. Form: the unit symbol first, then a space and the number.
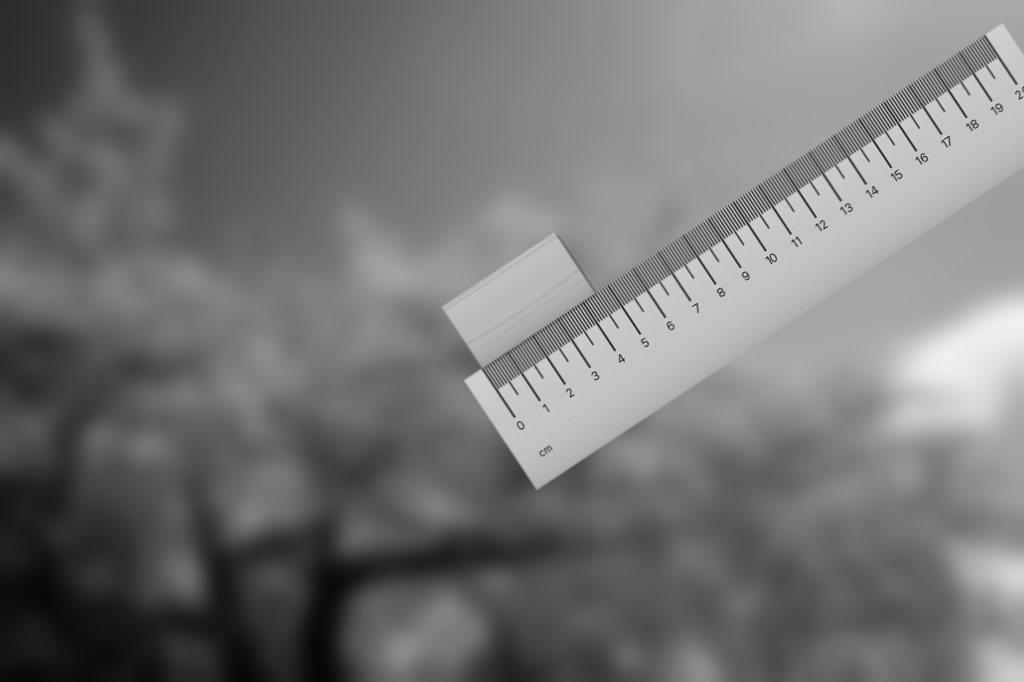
cm 4.5
